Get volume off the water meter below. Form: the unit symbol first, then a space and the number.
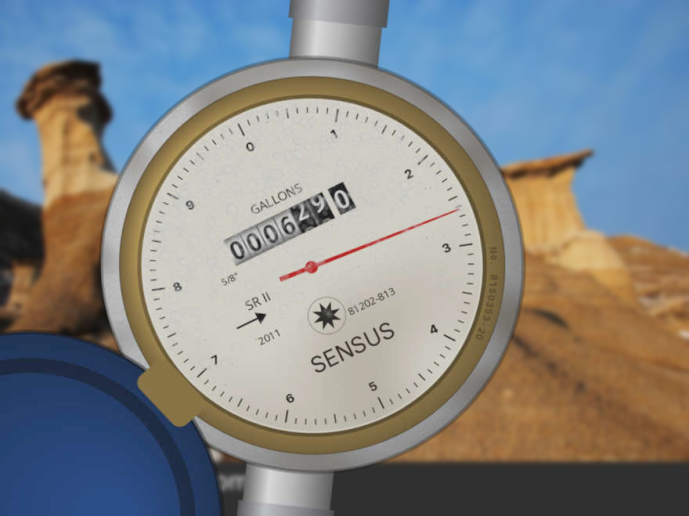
gal 6292.6
